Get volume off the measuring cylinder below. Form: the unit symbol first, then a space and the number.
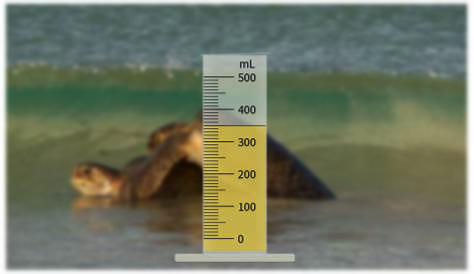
mL 350
